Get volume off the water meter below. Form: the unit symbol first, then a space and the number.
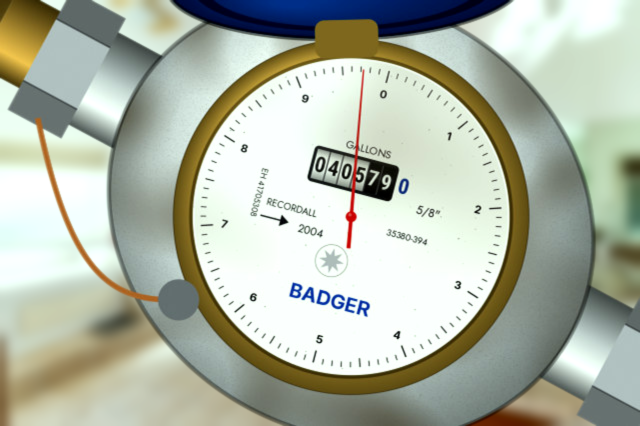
gal 405789.7
